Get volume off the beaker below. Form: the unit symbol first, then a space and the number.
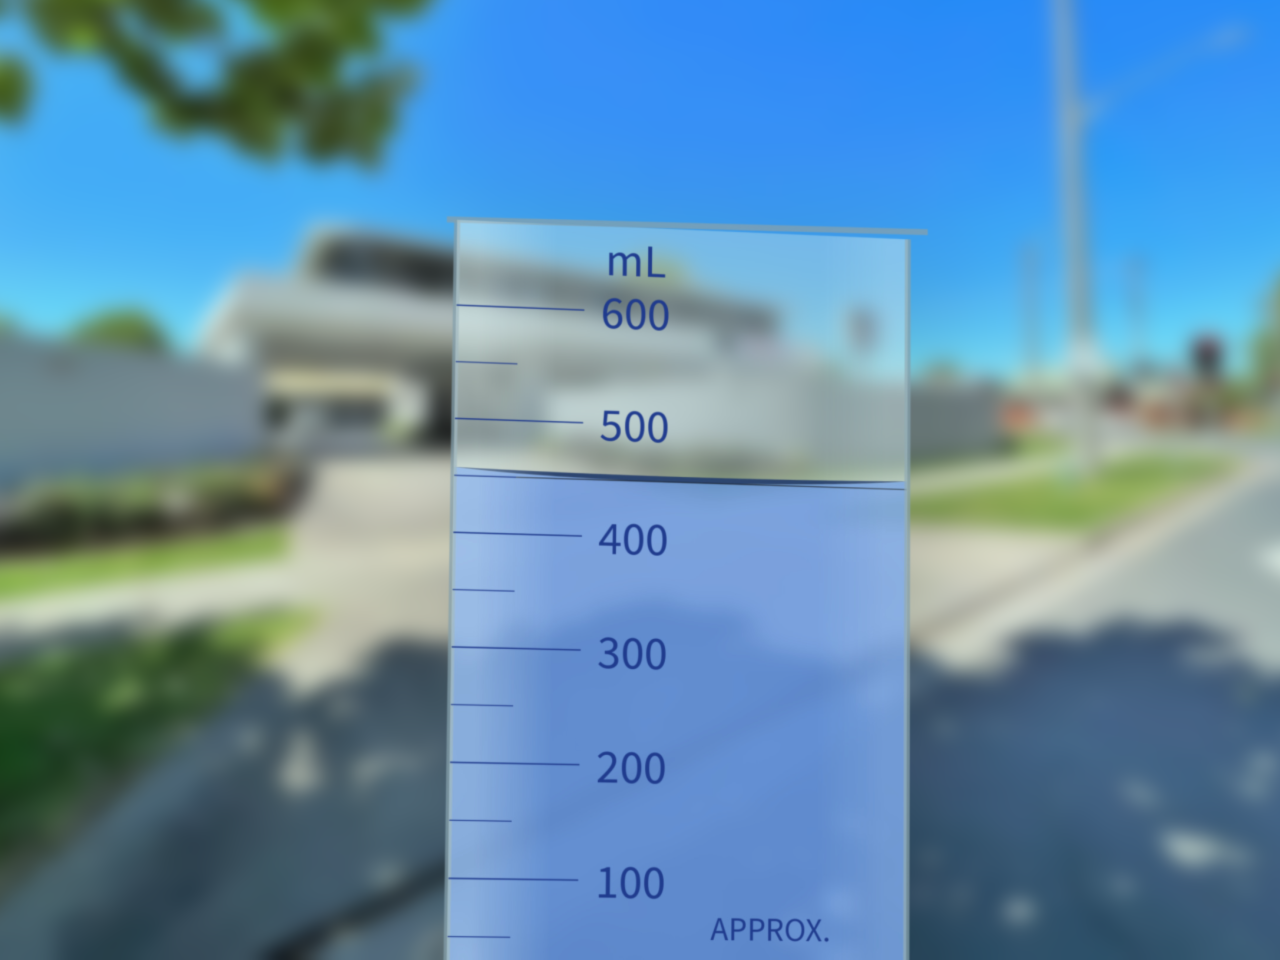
mL 450
